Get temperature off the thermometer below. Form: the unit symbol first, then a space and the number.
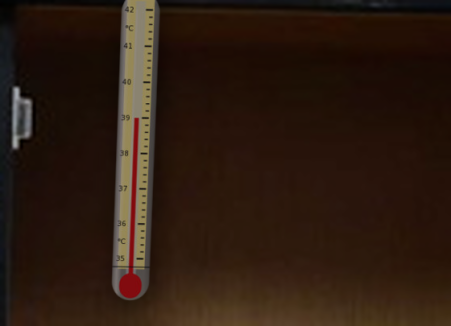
°C 39
